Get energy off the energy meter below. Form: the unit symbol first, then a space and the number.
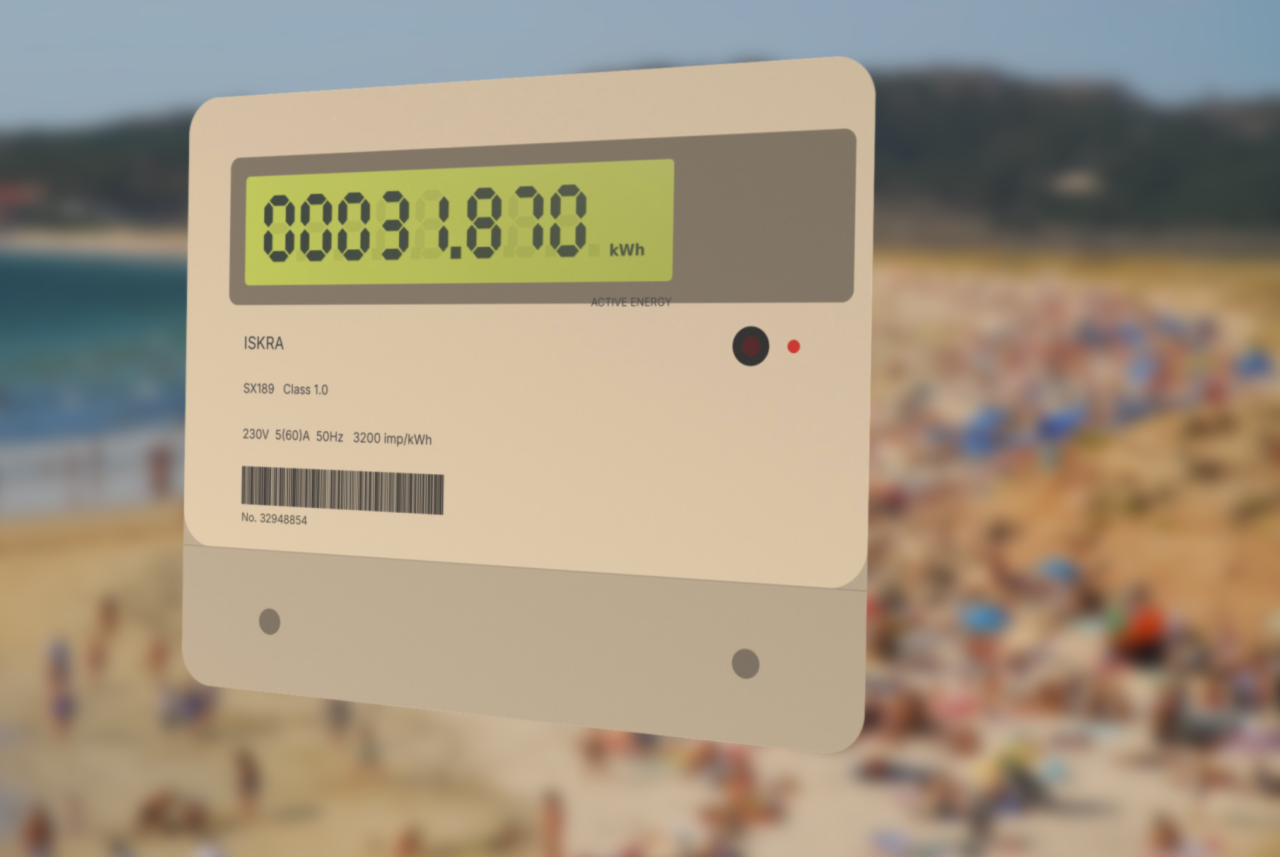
kWh 31.870
